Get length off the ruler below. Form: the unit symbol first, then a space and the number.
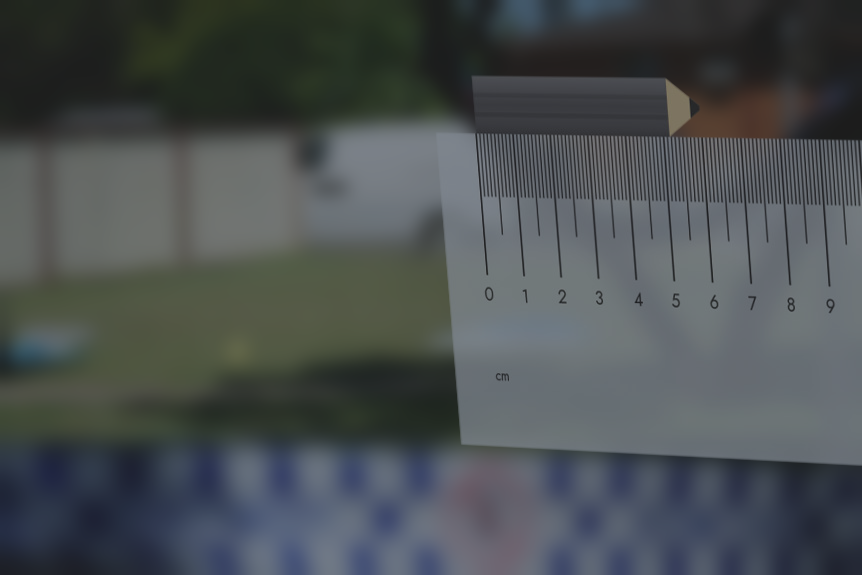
cm 6
